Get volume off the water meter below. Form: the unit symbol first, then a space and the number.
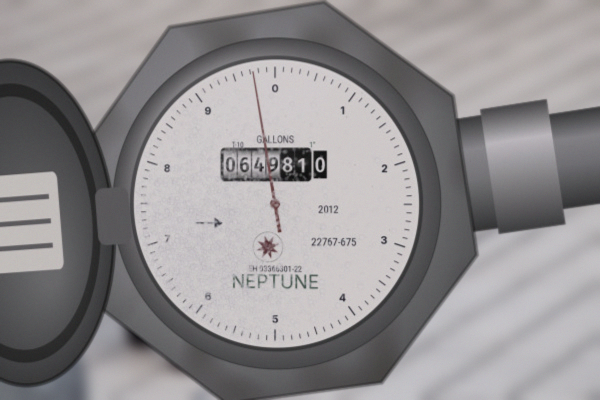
gal 649809.7
